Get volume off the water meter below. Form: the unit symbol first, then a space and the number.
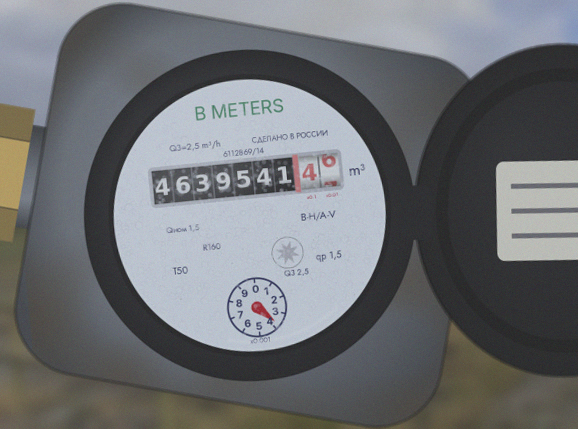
m³ 4639541.463
